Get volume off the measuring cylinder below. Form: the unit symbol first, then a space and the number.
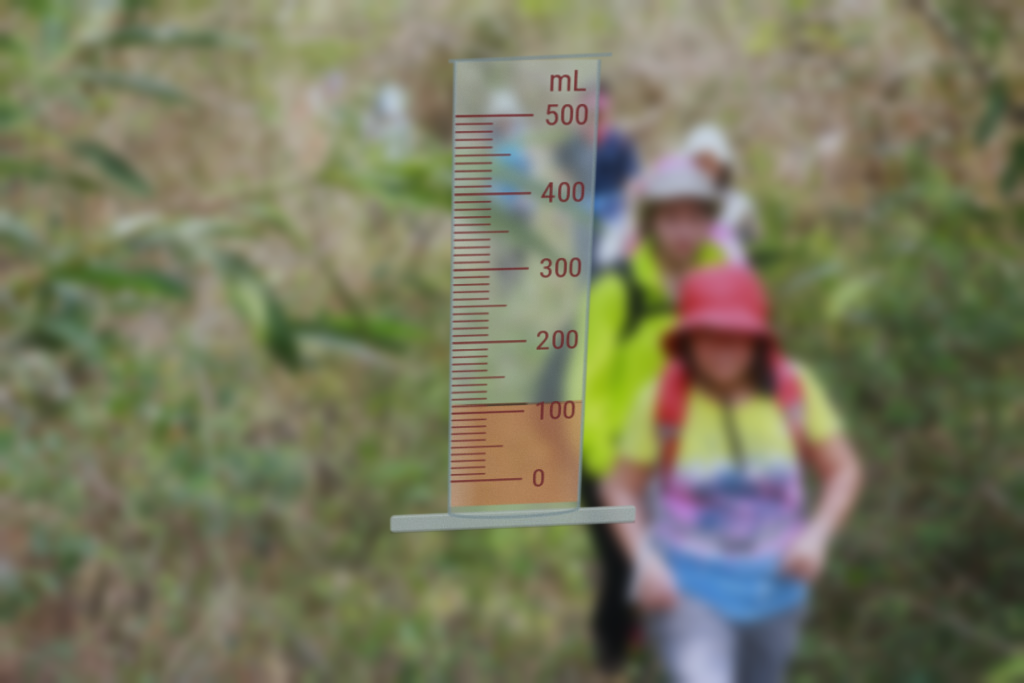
mL 110
